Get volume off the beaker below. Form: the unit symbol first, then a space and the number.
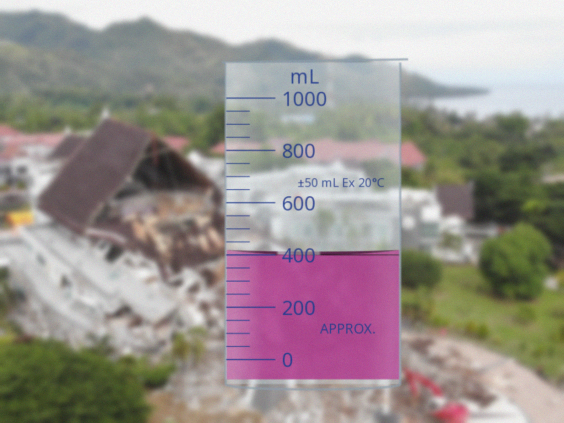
mL 400
